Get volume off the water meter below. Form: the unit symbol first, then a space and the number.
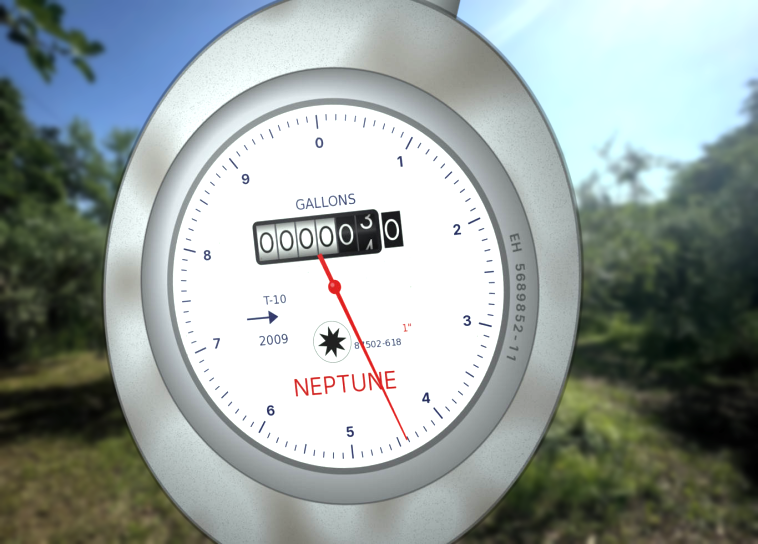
gal 34.4
